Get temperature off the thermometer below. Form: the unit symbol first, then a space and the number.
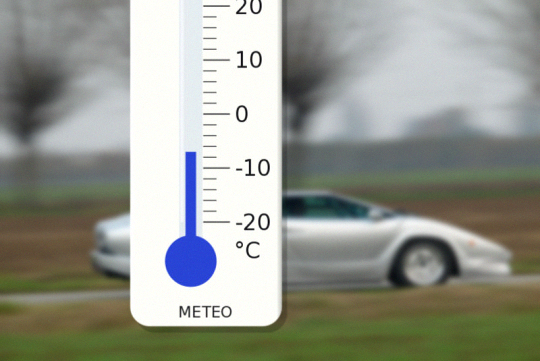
°C -7
